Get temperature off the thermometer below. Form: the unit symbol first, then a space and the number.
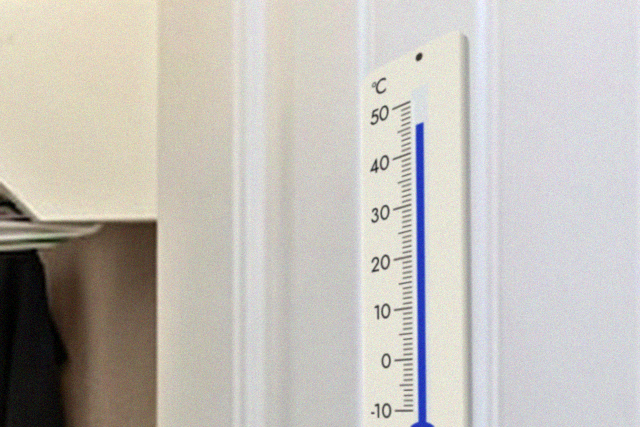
°C 45
